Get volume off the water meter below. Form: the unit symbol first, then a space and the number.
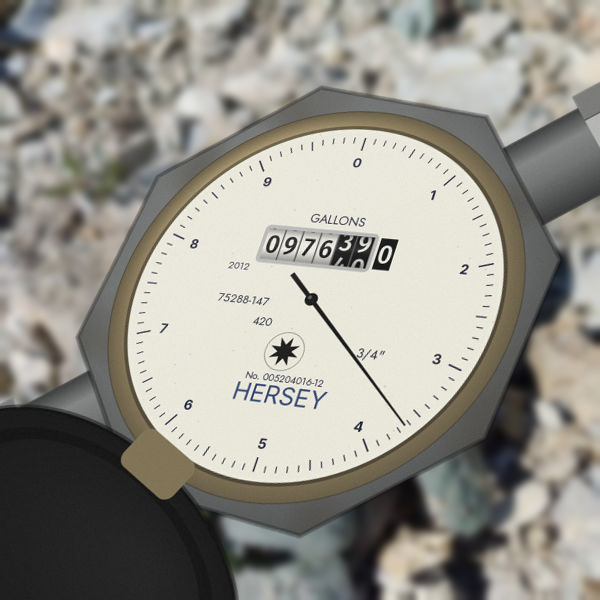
gal 976393.6
